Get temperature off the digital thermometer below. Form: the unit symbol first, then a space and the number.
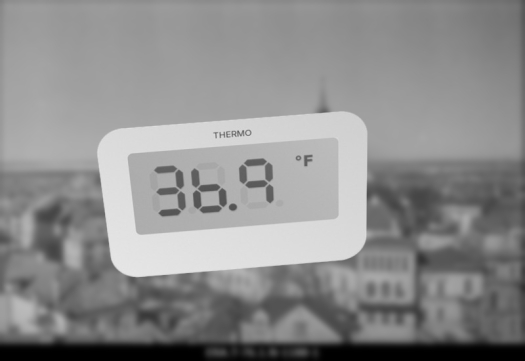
°F 36.9
